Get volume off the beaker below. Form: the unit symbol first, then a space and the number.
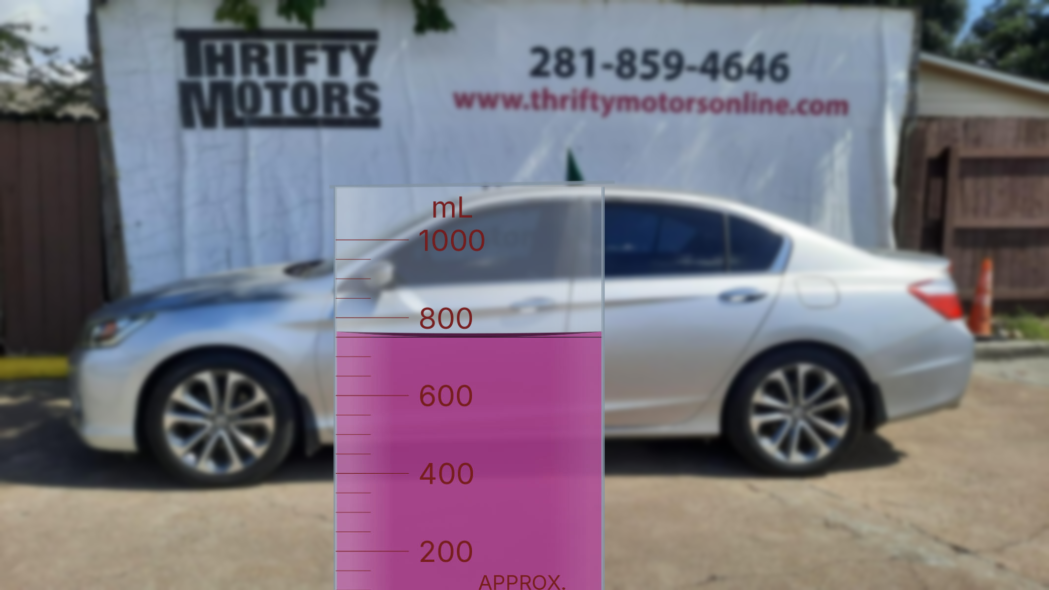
mL 750
